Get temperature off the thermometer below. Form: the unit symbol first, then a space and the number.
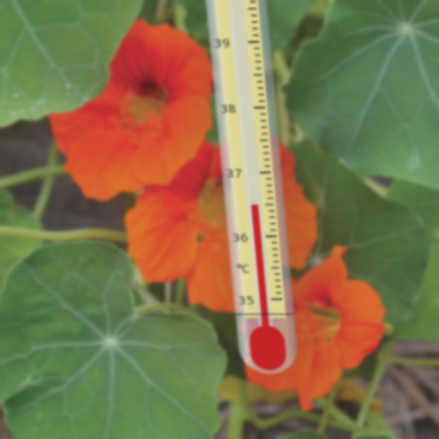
°C 36.5
